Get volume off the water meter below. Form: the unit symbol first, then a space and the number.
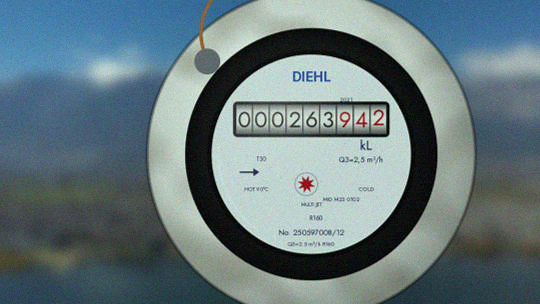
kL 263.942
